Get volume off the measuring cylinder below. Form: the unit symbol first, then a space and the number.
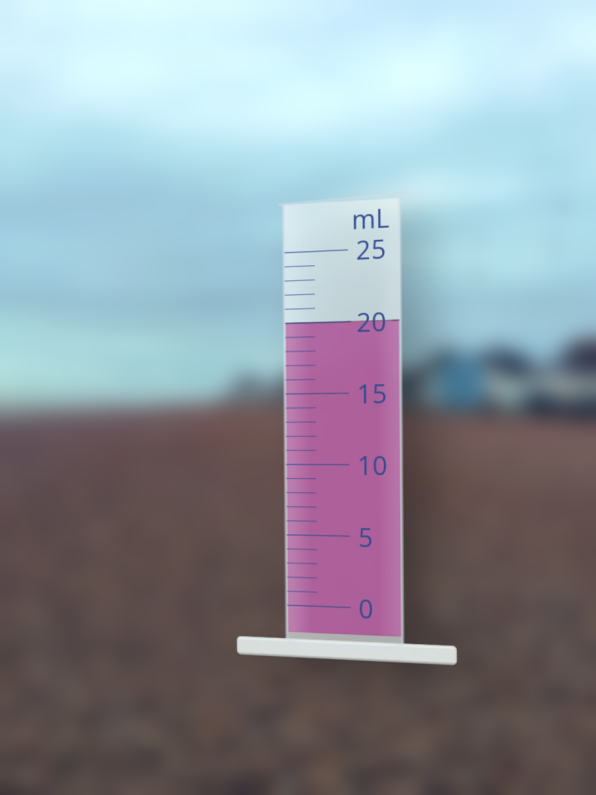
mL 20
